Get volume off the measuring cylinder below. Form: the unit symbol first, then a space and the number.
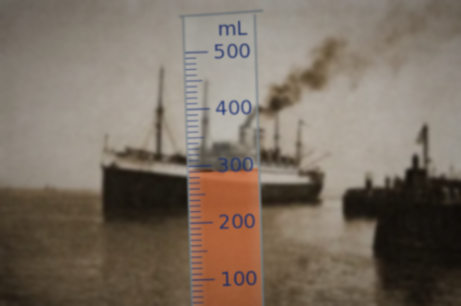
mL 290
